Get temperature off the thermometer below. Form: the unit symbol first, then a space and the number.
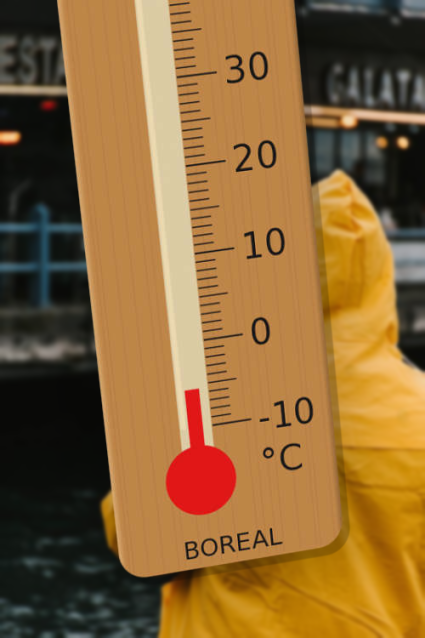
°C -5.5
